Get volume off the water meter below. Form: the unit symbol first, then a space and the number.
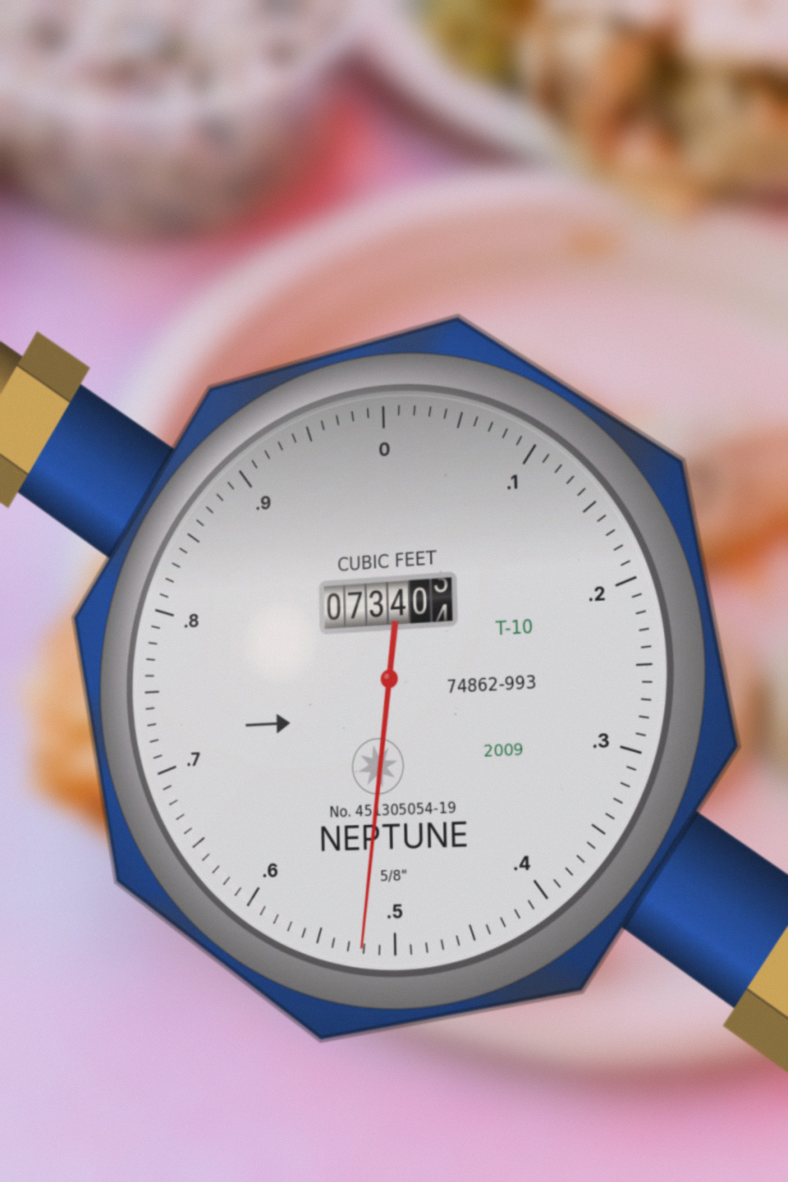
ft³ 73403.52
